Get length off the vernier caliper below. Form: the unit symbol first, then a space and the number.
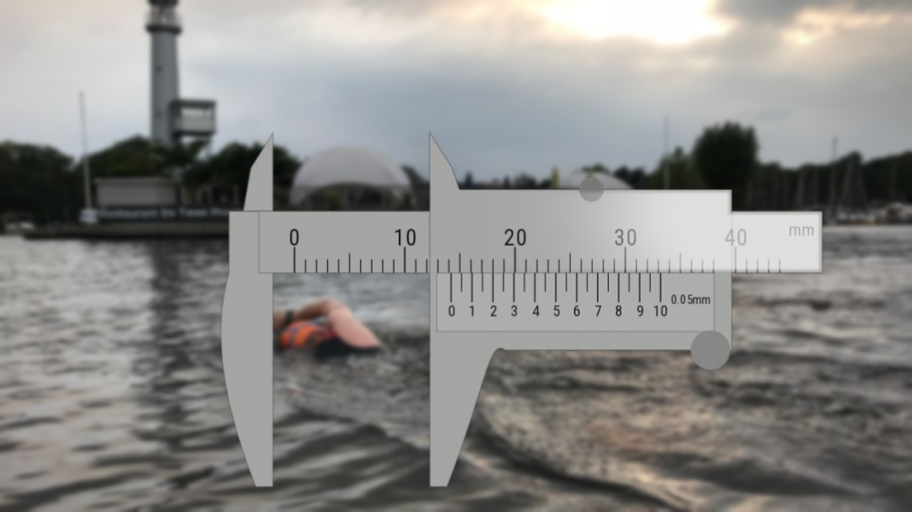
mm 14.2
